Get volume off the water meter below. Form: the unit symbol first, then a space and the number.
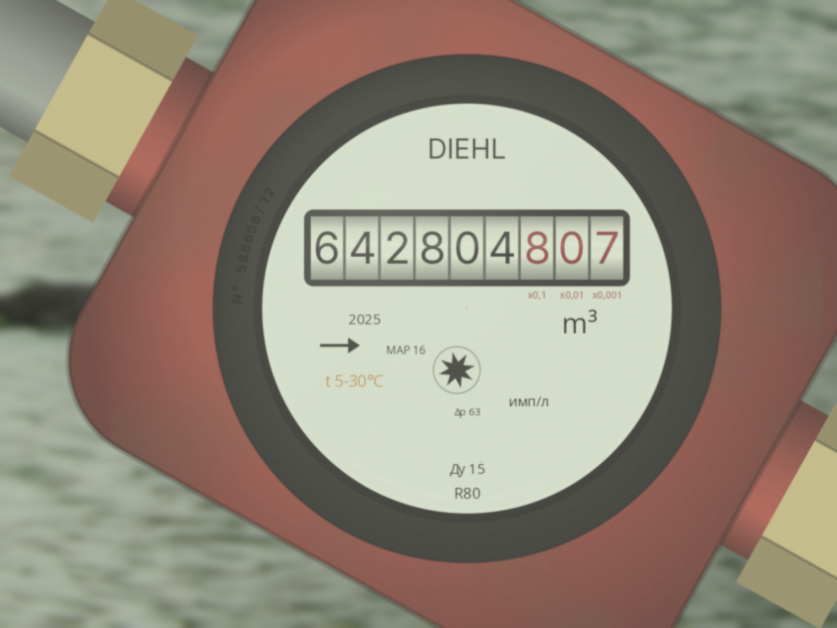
m³ 642804.807
